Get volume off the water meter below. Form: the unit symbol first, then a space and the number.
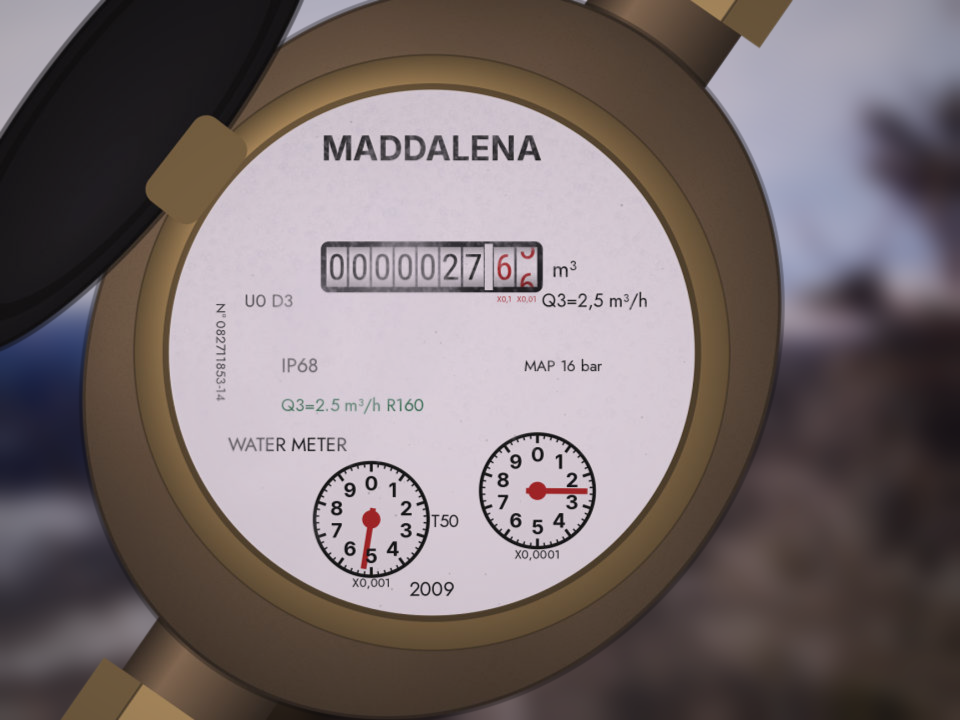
m³ 27.6552
